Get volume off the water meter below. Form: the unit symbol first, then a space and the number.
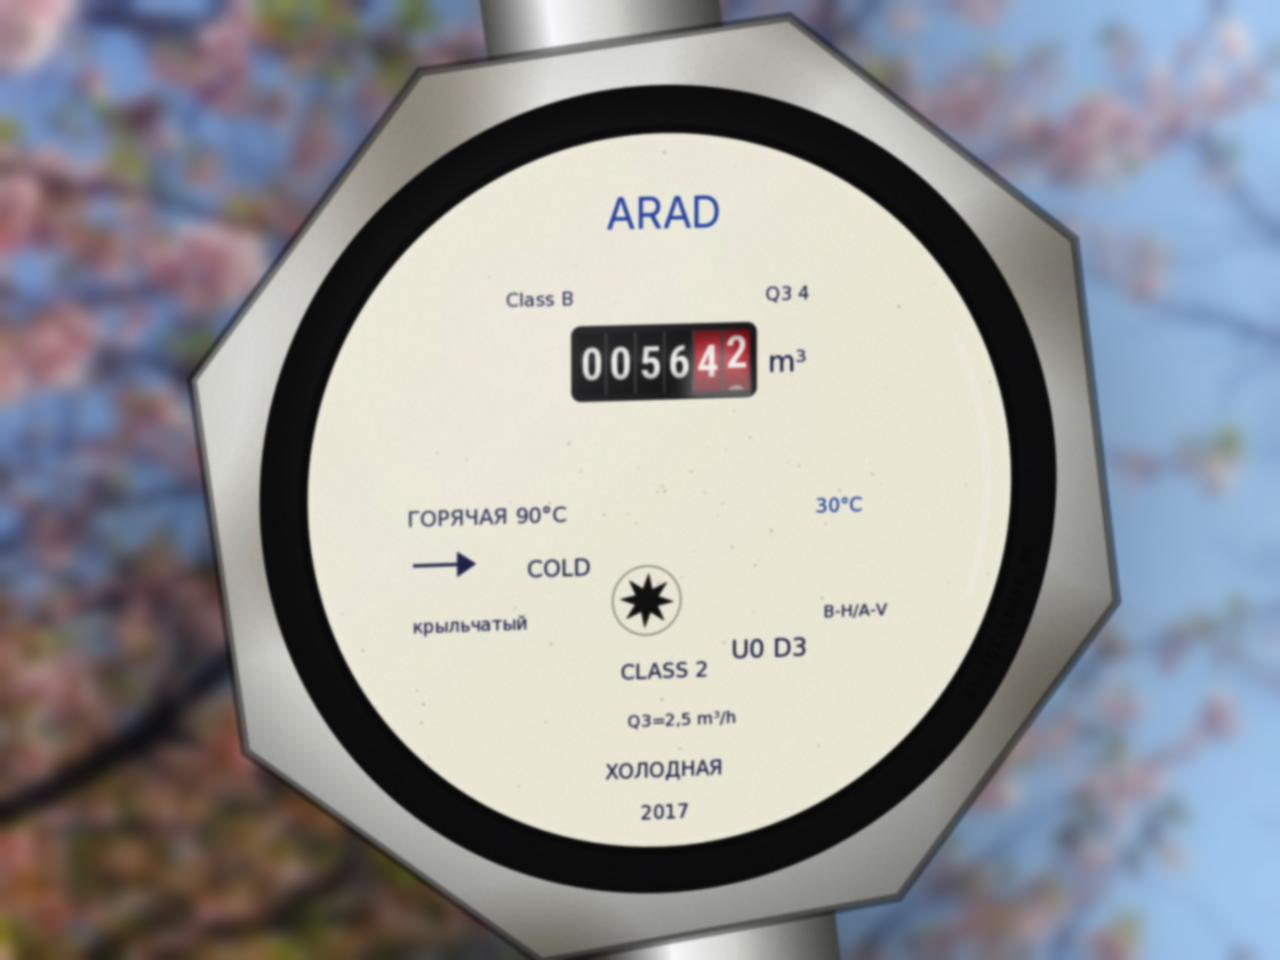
m³ 56.42
